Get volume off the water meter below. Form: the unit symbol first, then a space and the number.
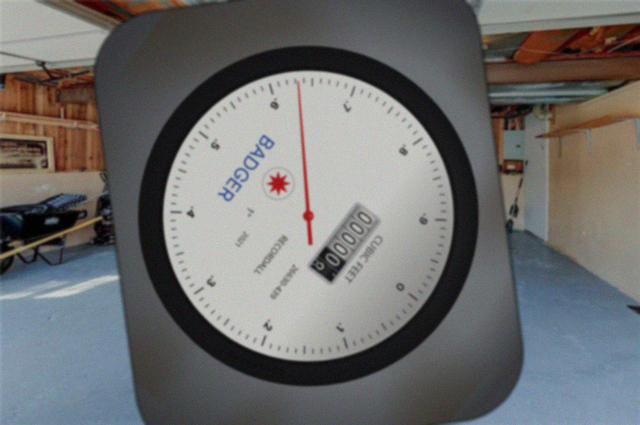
ft³ 7.63
